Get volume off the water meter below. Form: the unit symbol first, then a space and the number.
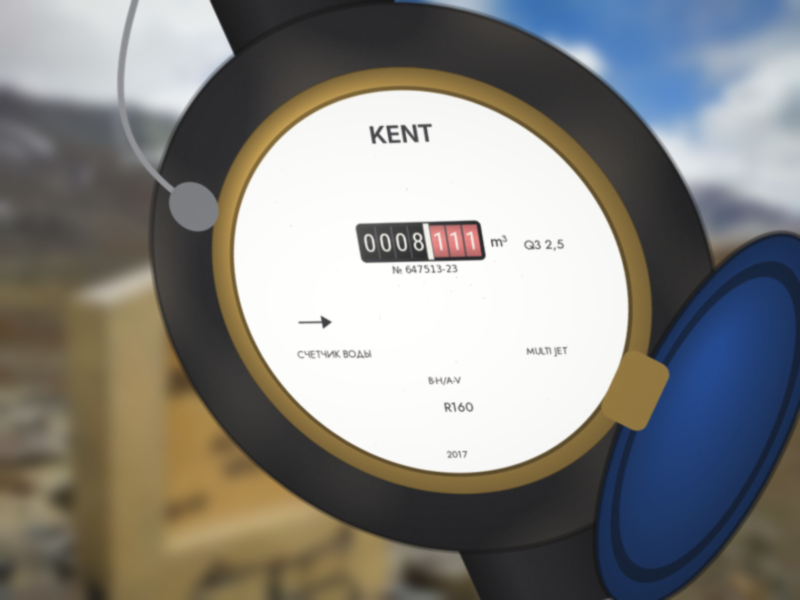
m³ 8.111
